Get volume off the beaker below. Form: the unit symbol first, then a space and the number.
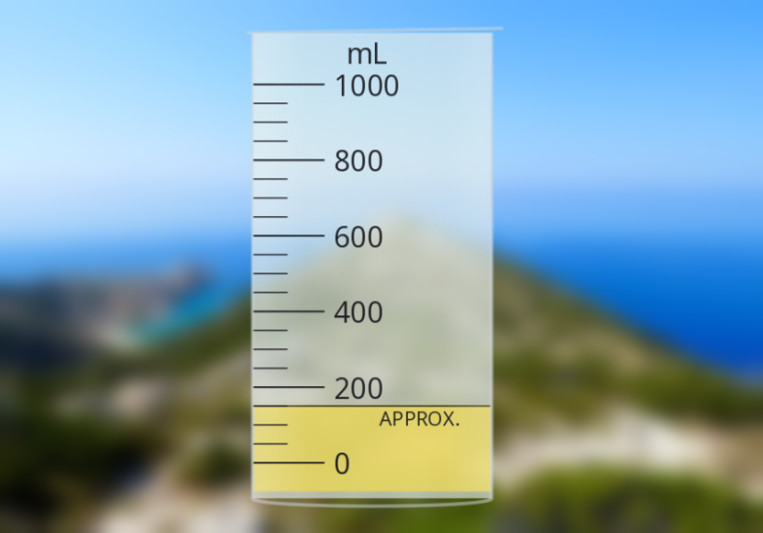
mL 150
